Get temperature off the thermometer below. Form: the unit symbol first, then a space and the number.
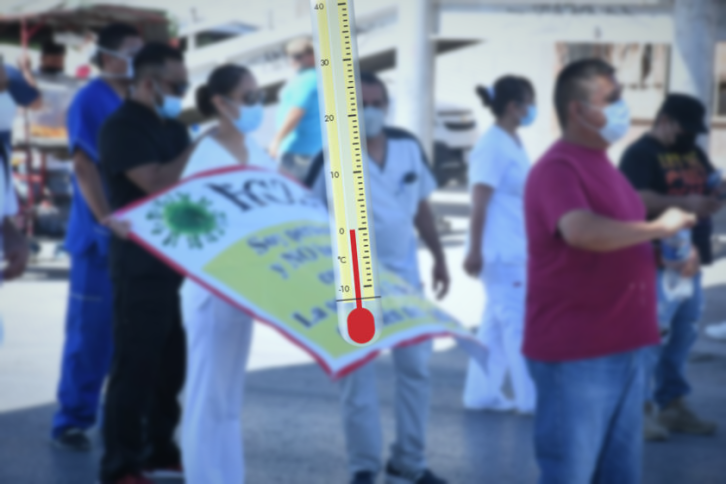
°C 0
